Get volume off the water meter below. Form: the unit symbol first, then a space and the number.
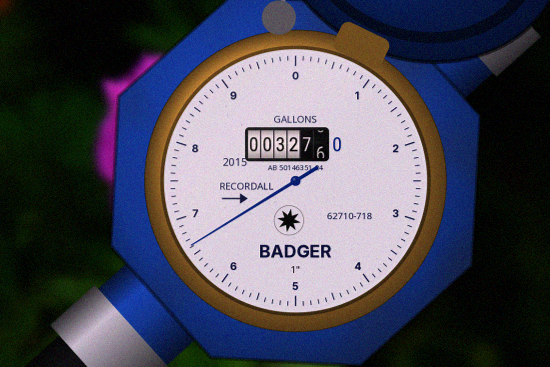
gal 32756.6
